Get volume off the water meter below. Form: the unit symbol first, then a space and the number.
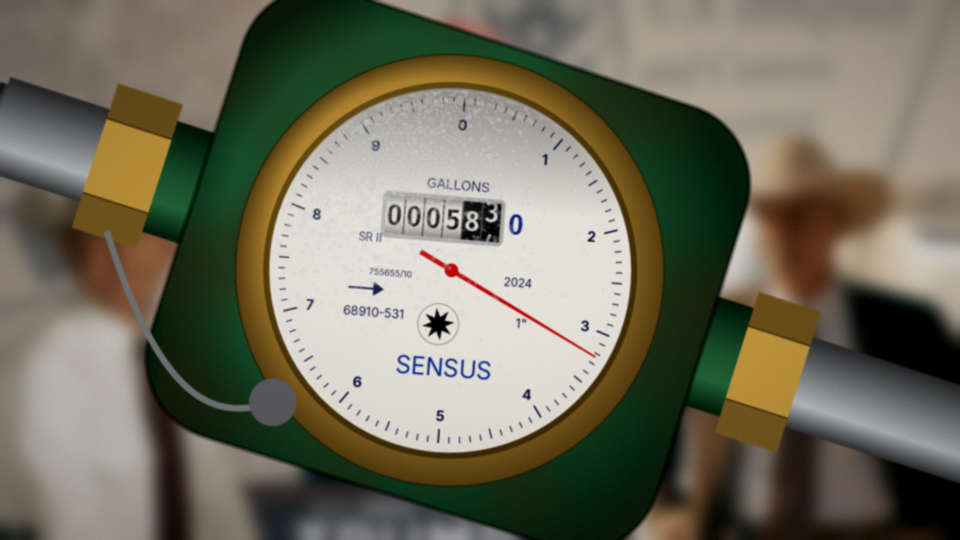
gal 5833.2
